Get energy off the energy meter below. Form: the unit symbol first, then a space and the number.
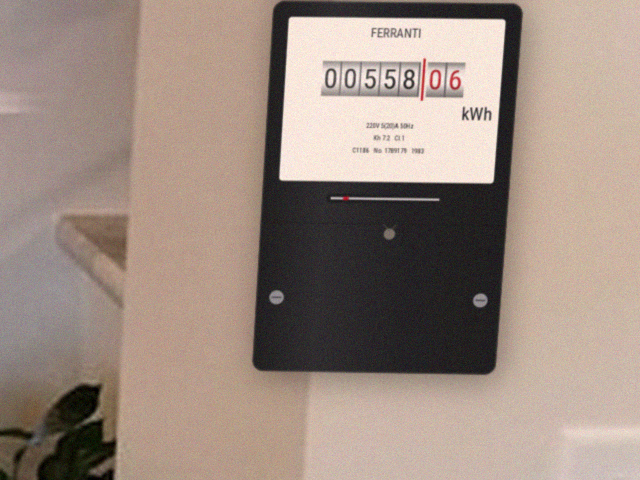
kWh 558.06
